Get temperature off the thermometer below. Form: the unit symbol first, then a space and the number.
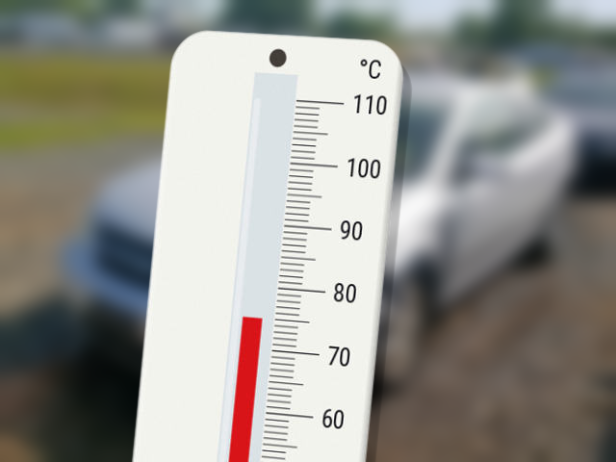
°C 75
